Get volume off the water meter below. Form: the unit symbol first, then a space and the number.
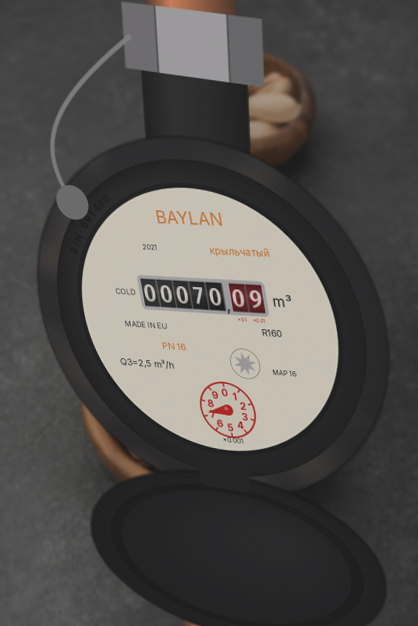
m³ 70.097
